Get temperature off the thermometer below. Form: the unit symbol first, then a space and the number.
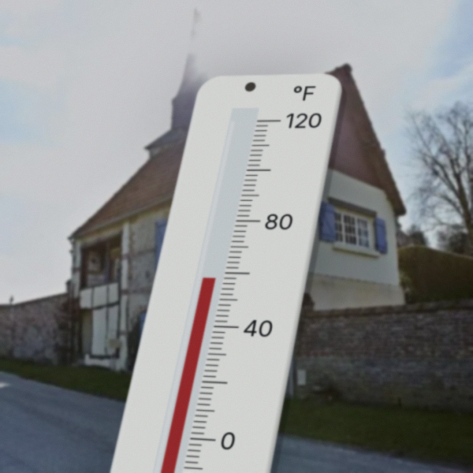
°F 58
